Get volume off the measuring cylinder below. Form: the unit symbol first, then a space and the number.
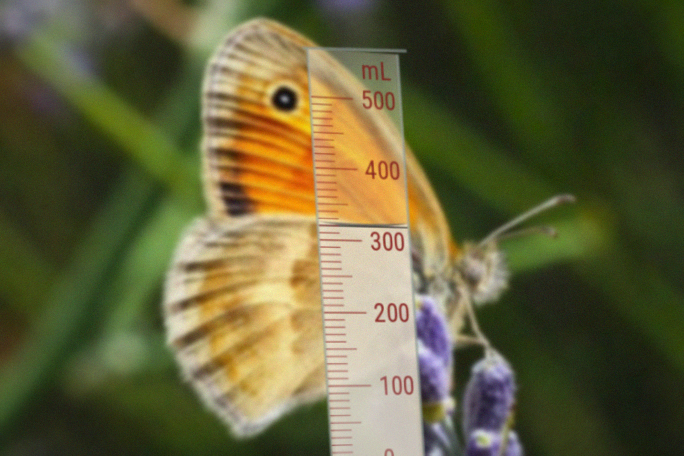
mL 320
